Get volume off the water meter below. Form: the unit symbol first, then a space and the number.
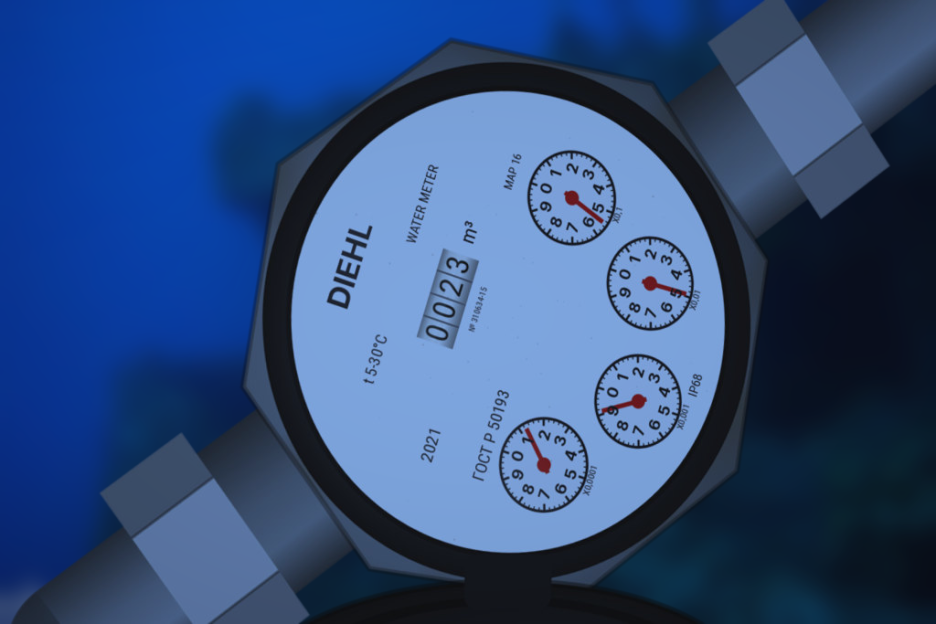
m³ 23.5491
